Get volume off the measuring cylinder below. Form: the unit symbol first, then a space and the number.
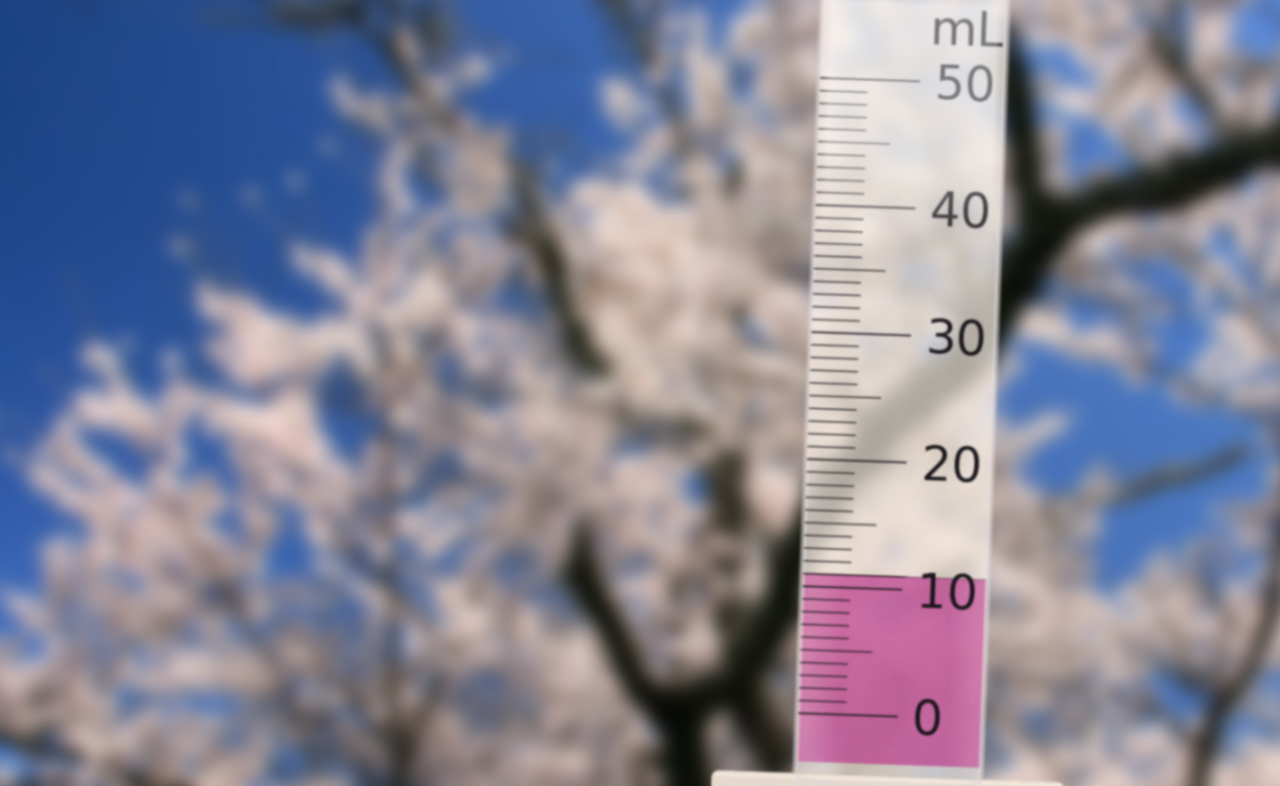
mL 11
